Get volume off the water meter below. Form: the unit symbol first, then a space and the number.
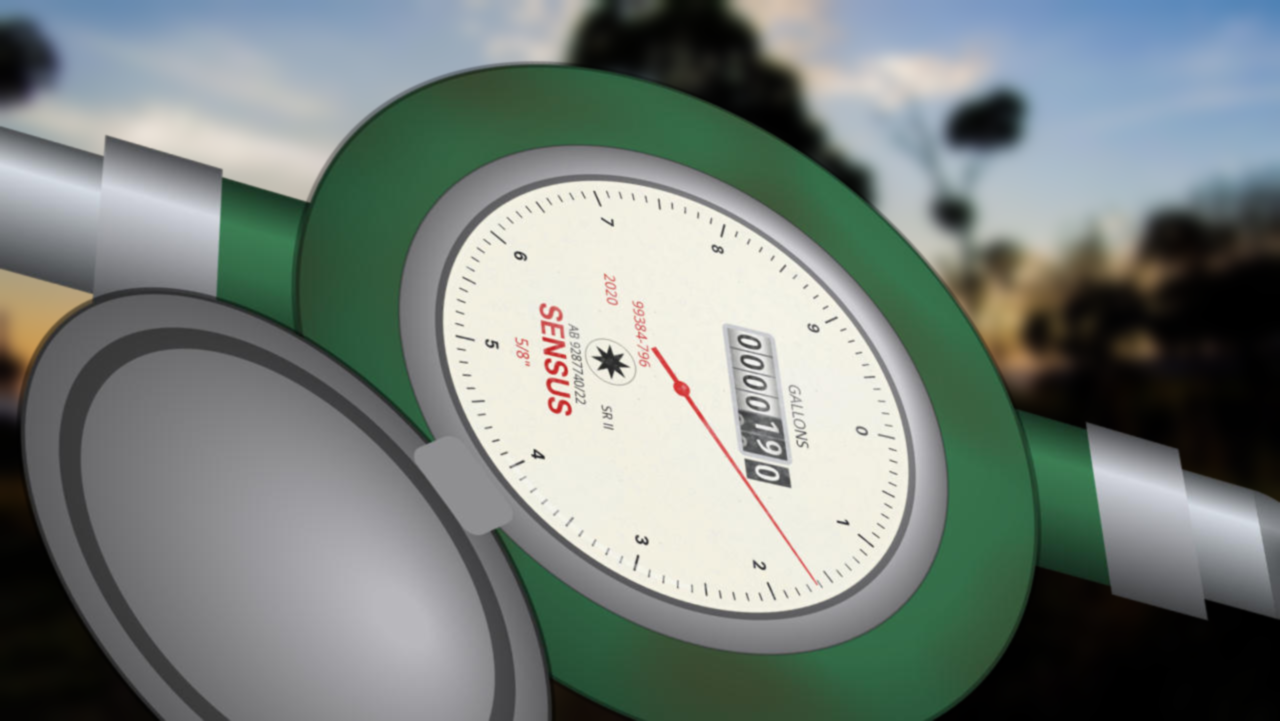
gal 191.6
